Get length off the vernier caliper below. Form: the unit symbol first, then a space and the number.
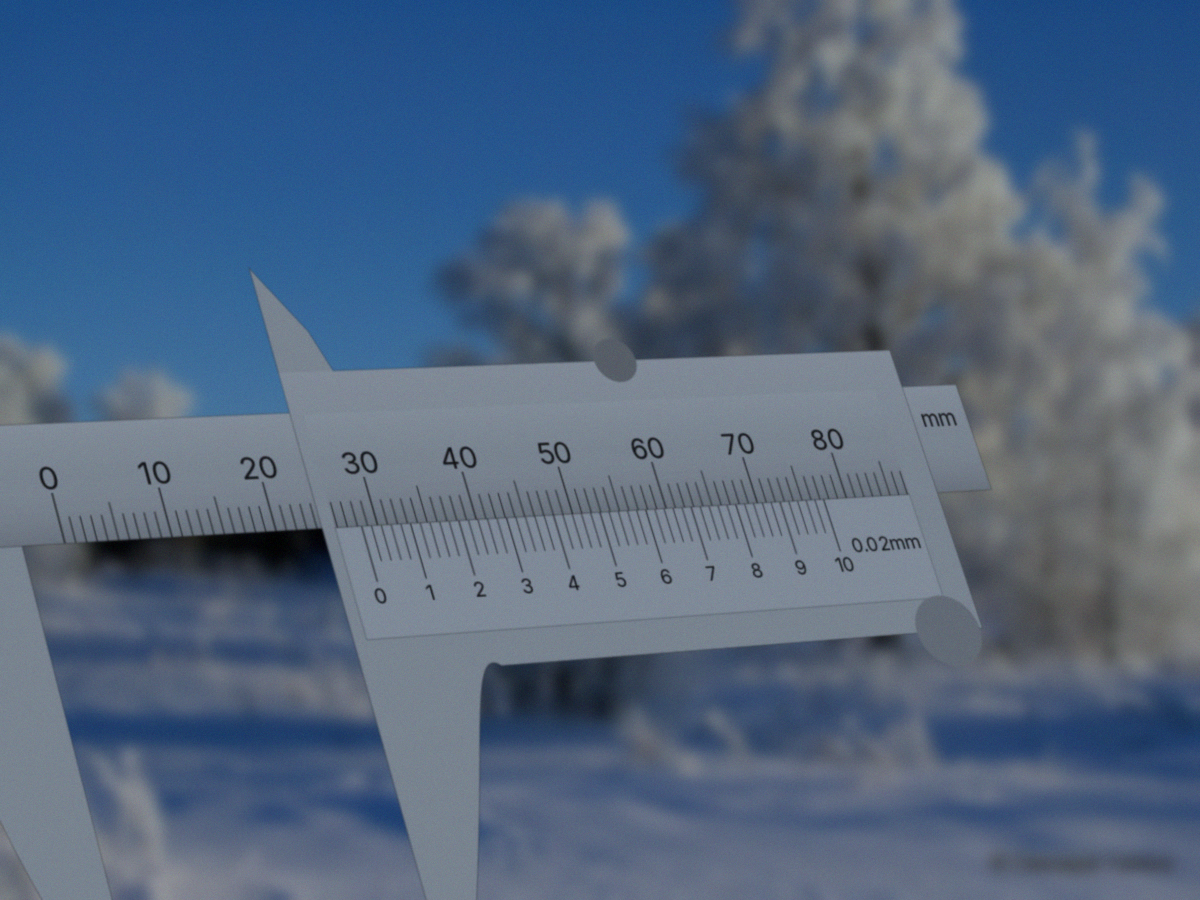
mm 28.4
